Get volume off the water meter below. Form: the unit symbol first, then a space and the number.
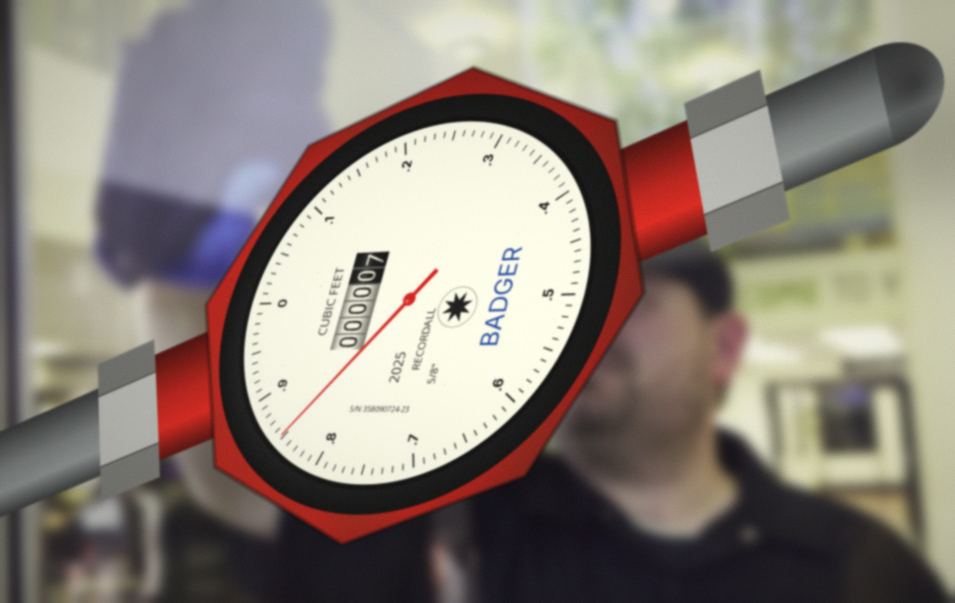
ft³ 6.85
